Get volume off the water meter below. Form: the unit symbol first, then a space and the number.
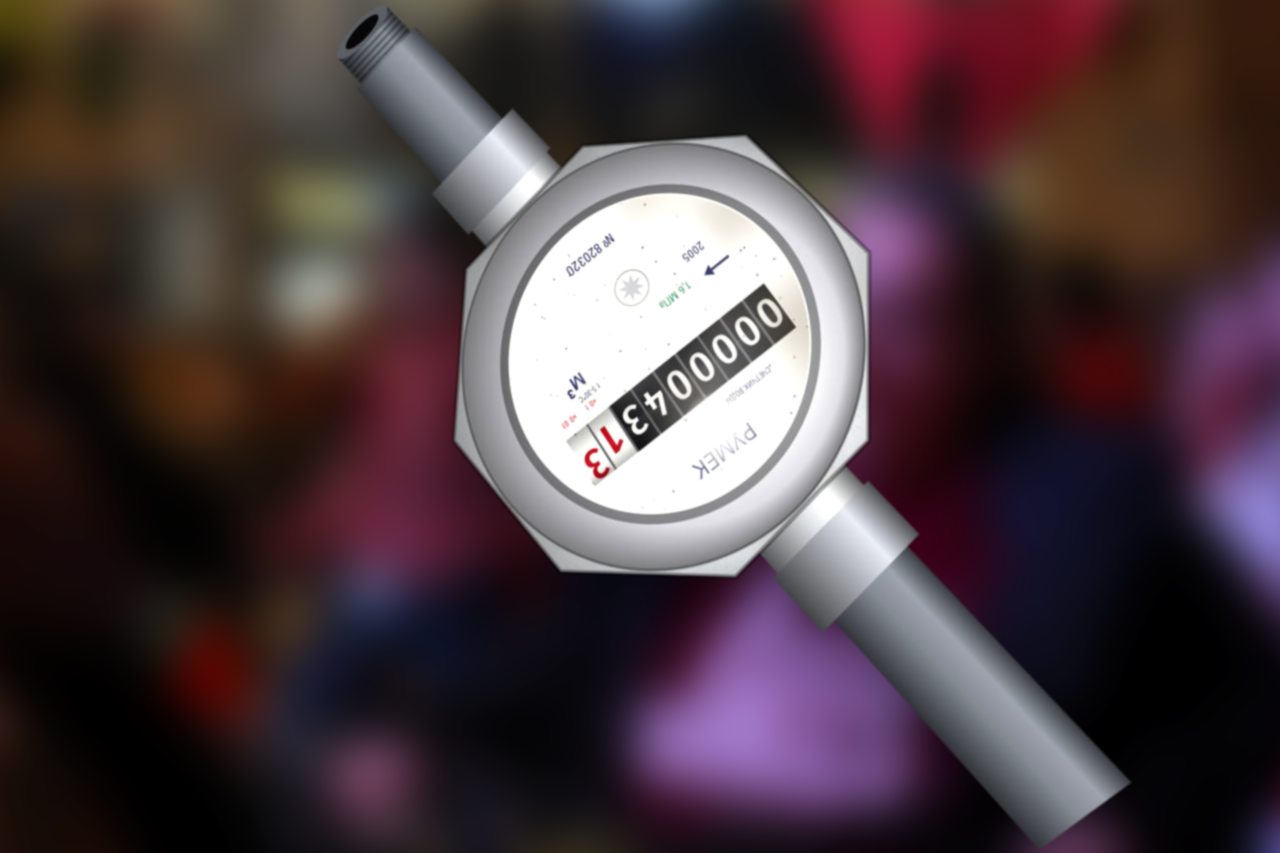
m³ 43.13
